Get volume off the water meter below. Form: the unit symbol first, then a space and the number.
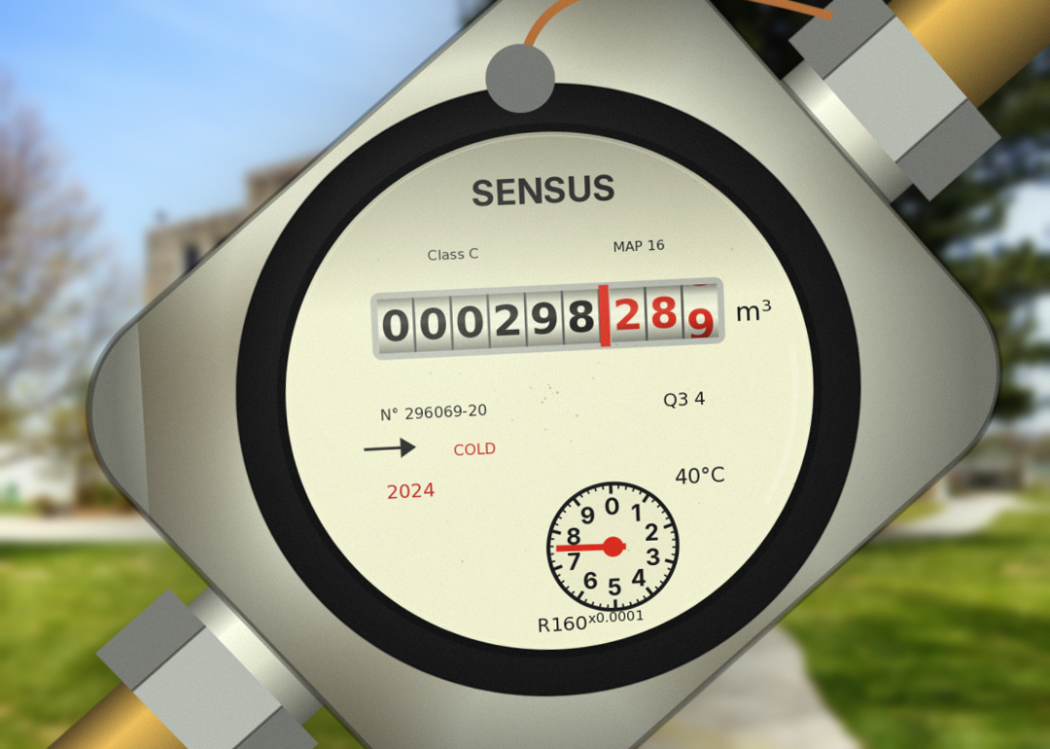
m³ 298.2887
